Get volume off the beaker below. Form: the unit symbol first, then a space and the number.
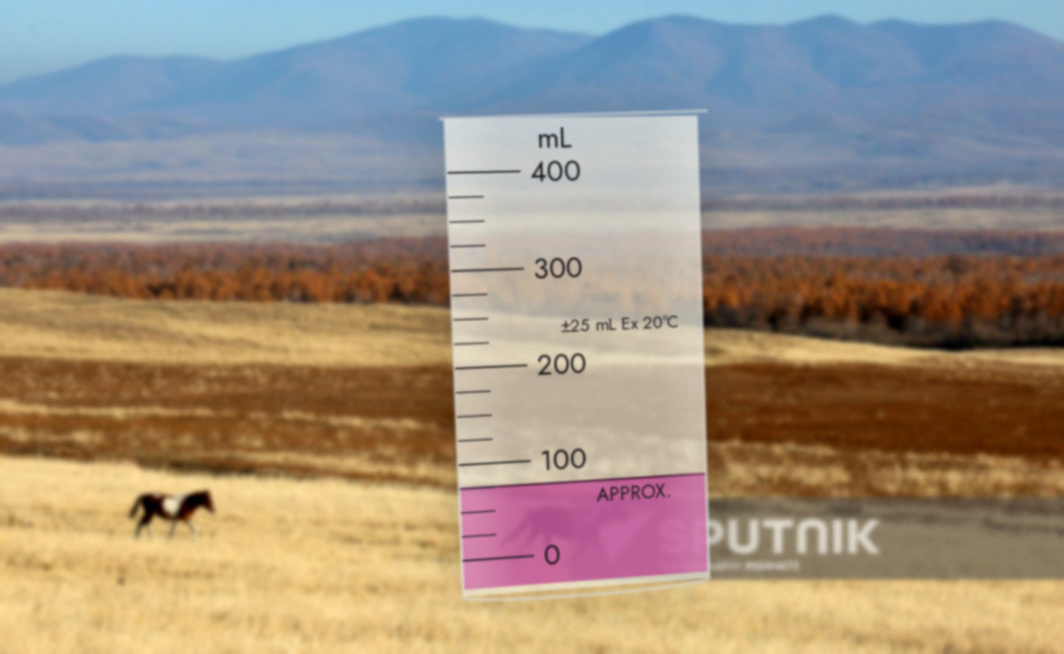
mL 75
